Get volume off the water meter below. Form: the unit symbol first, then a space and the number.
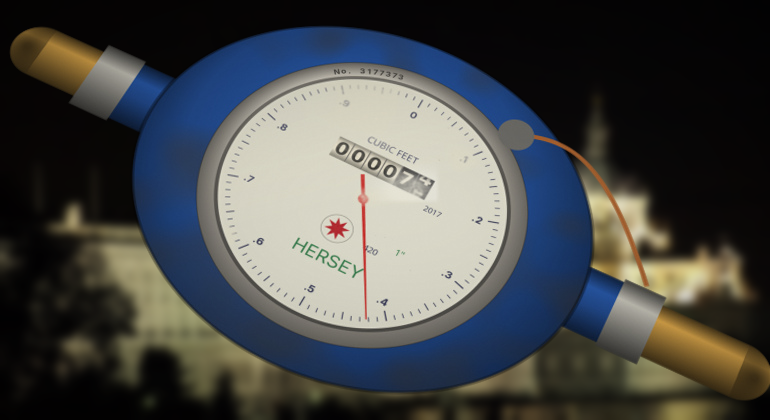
ft³ 74.42
